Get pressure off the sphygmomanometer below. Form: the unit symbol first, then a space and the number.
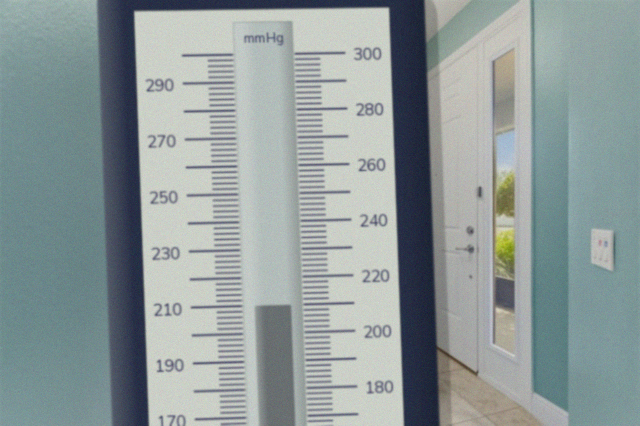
mmHg 210
